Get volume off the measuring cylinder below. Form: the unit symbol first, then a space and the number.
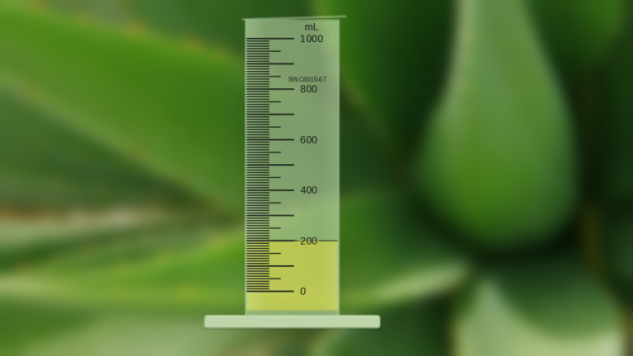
mL 200
